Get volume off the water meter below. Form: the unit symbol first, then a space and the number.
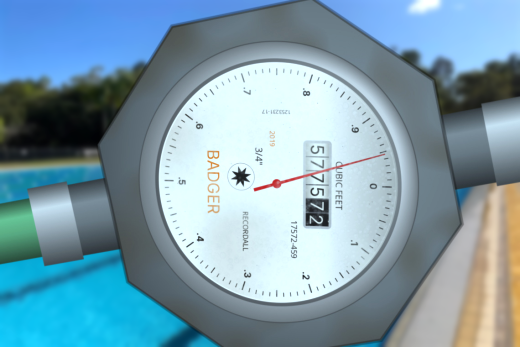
ft³ 577571.95
